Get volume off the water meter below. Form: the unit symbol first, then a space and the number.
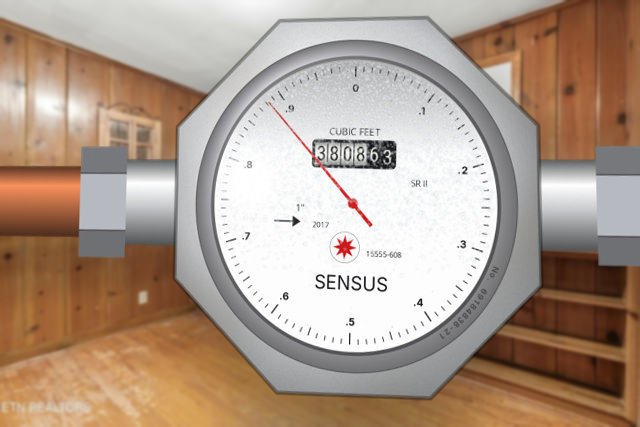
ft³ 380862.88
